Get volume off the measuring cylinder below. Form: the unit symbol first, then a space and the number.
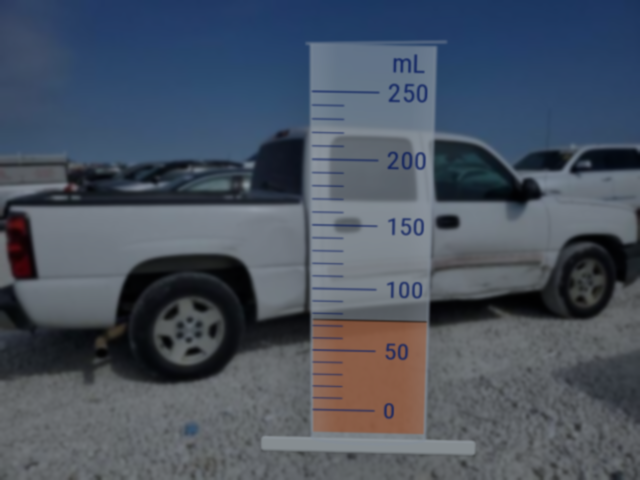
mL 75
